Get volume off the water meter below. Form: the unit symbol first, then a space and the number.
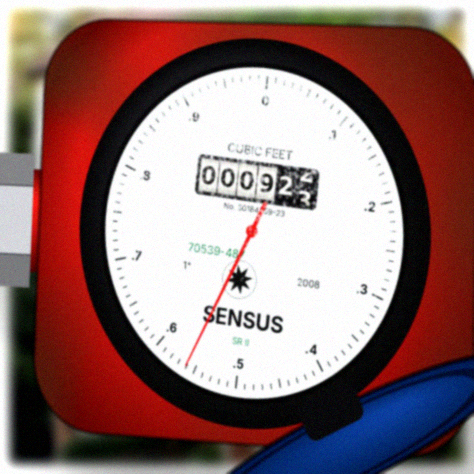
ft³ 922.56
